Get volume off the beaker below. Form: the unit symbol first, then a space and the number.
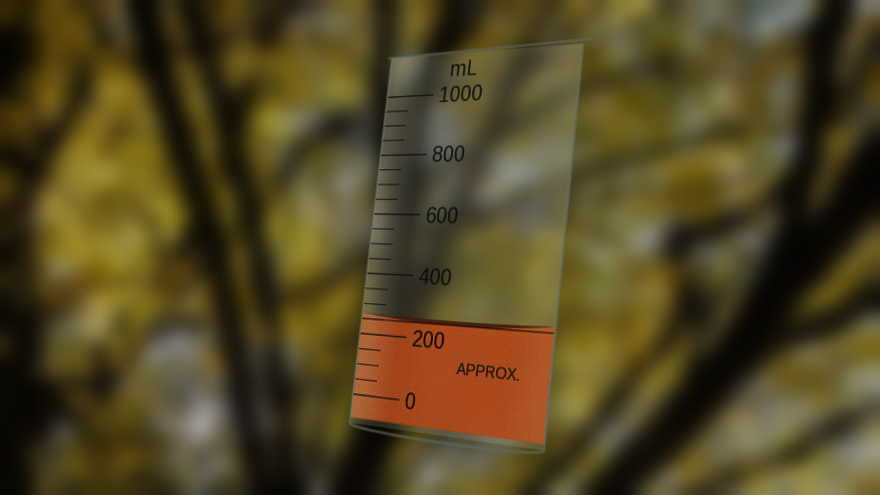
mL 250
